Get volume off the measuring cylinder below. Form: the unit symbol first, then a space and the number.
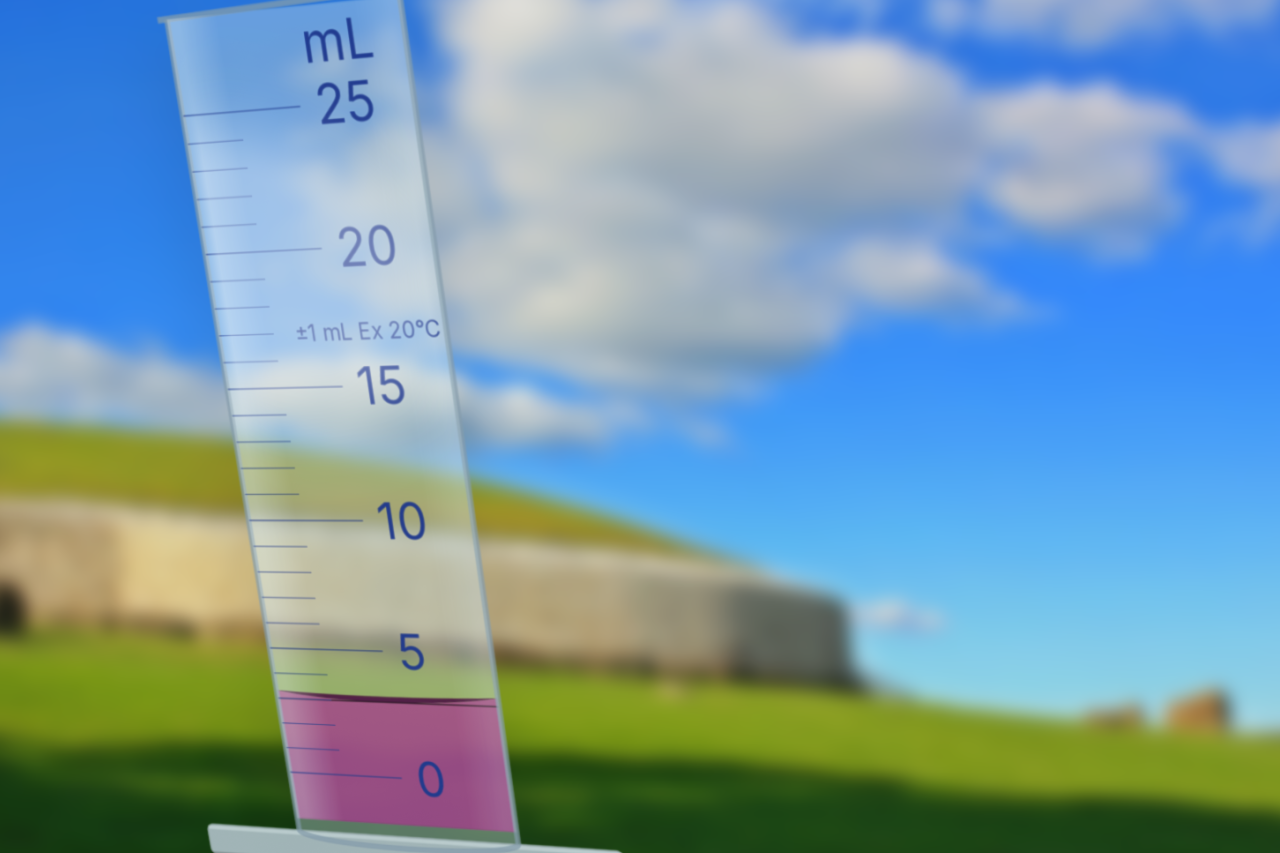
mL 3
